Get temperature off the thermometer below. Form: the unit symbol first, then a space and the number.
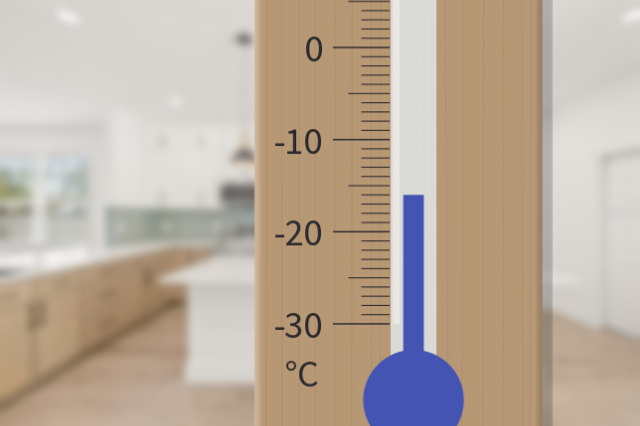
°C -16
